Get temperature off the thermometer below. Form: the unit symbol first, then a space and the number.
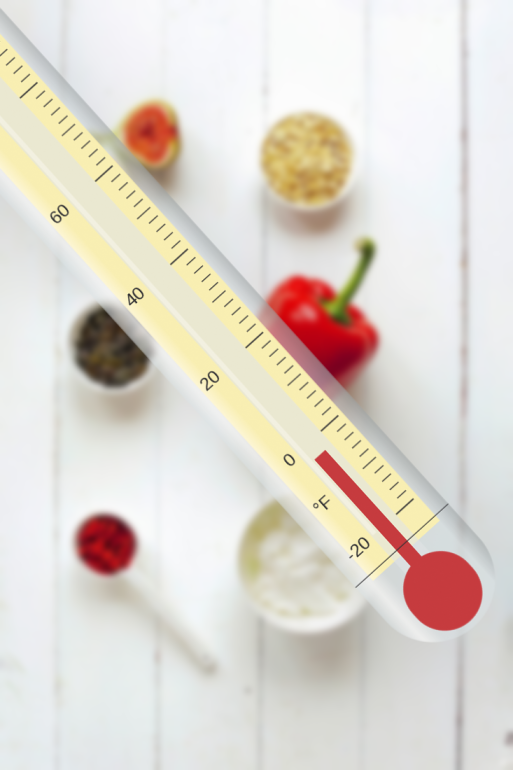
°F -3
